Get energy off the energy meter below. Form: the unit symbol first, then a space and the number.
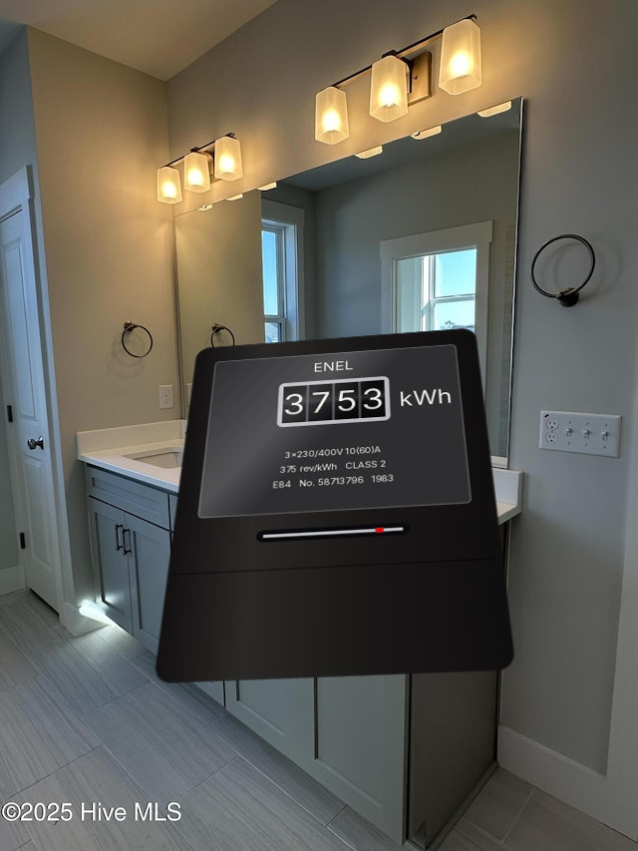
kWh 3753
